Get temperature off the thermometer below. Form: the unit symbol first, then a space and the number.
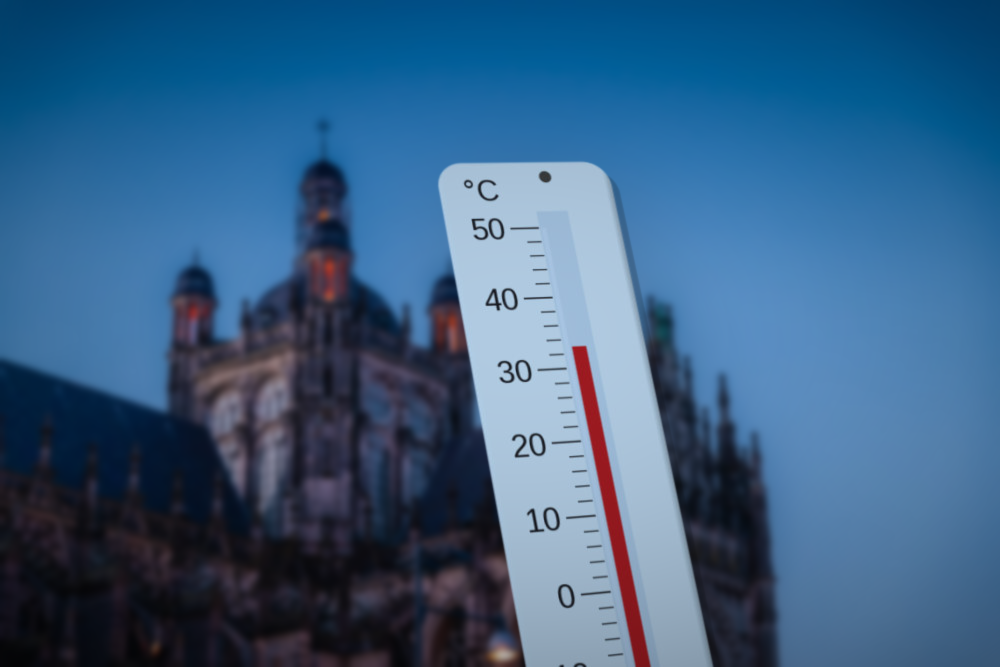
°C 33
